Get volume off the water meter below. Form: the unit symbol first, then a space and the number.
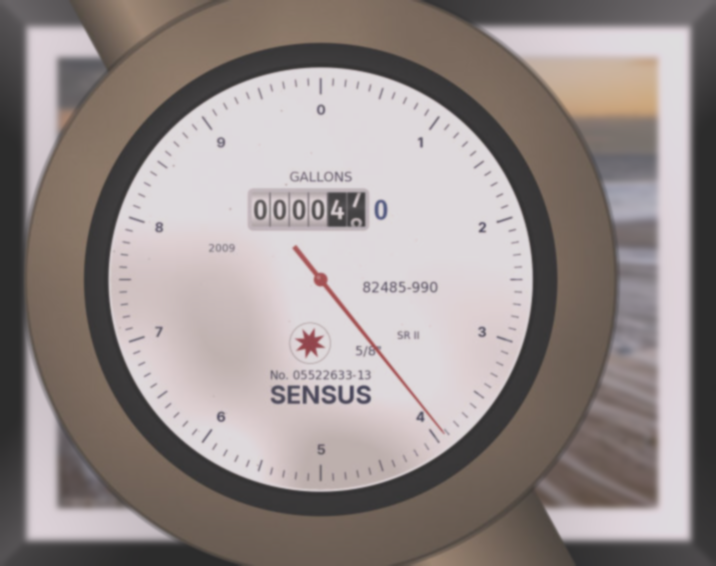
gal 473.9
